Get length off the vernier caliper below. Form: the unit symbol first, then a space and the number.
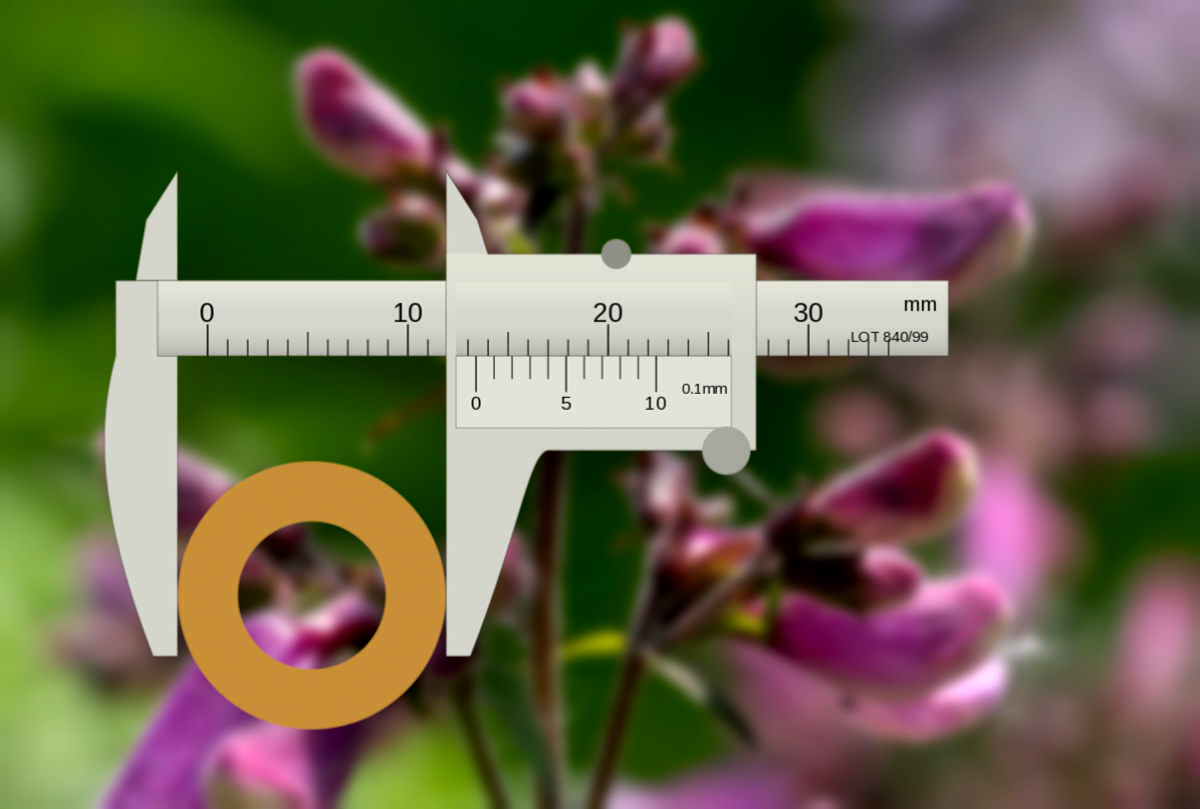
mm 13.4
